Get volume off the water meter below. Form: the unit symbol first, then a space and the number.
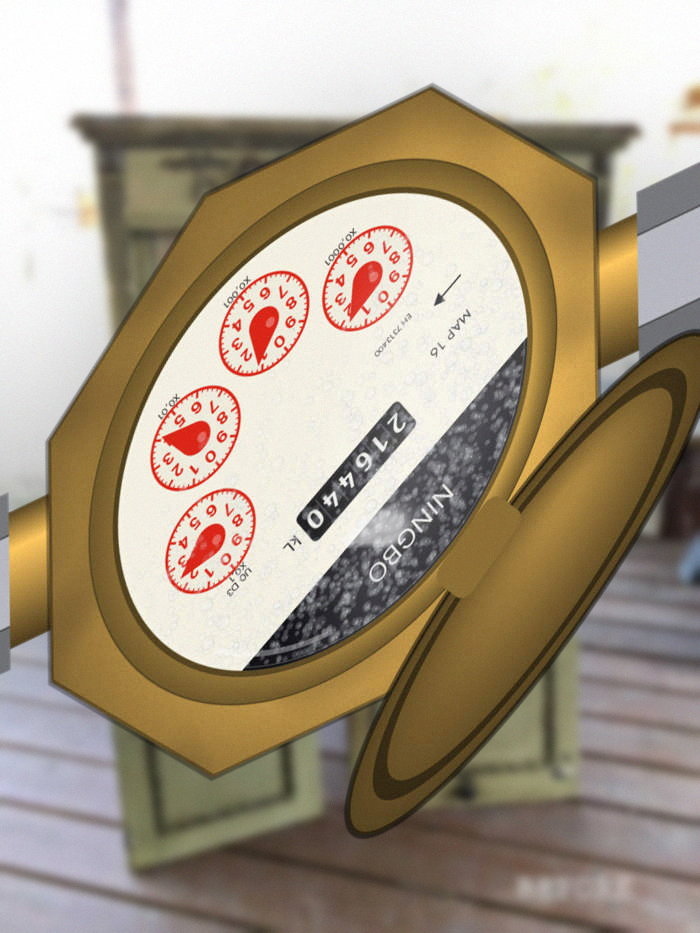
kL 216440.2411
